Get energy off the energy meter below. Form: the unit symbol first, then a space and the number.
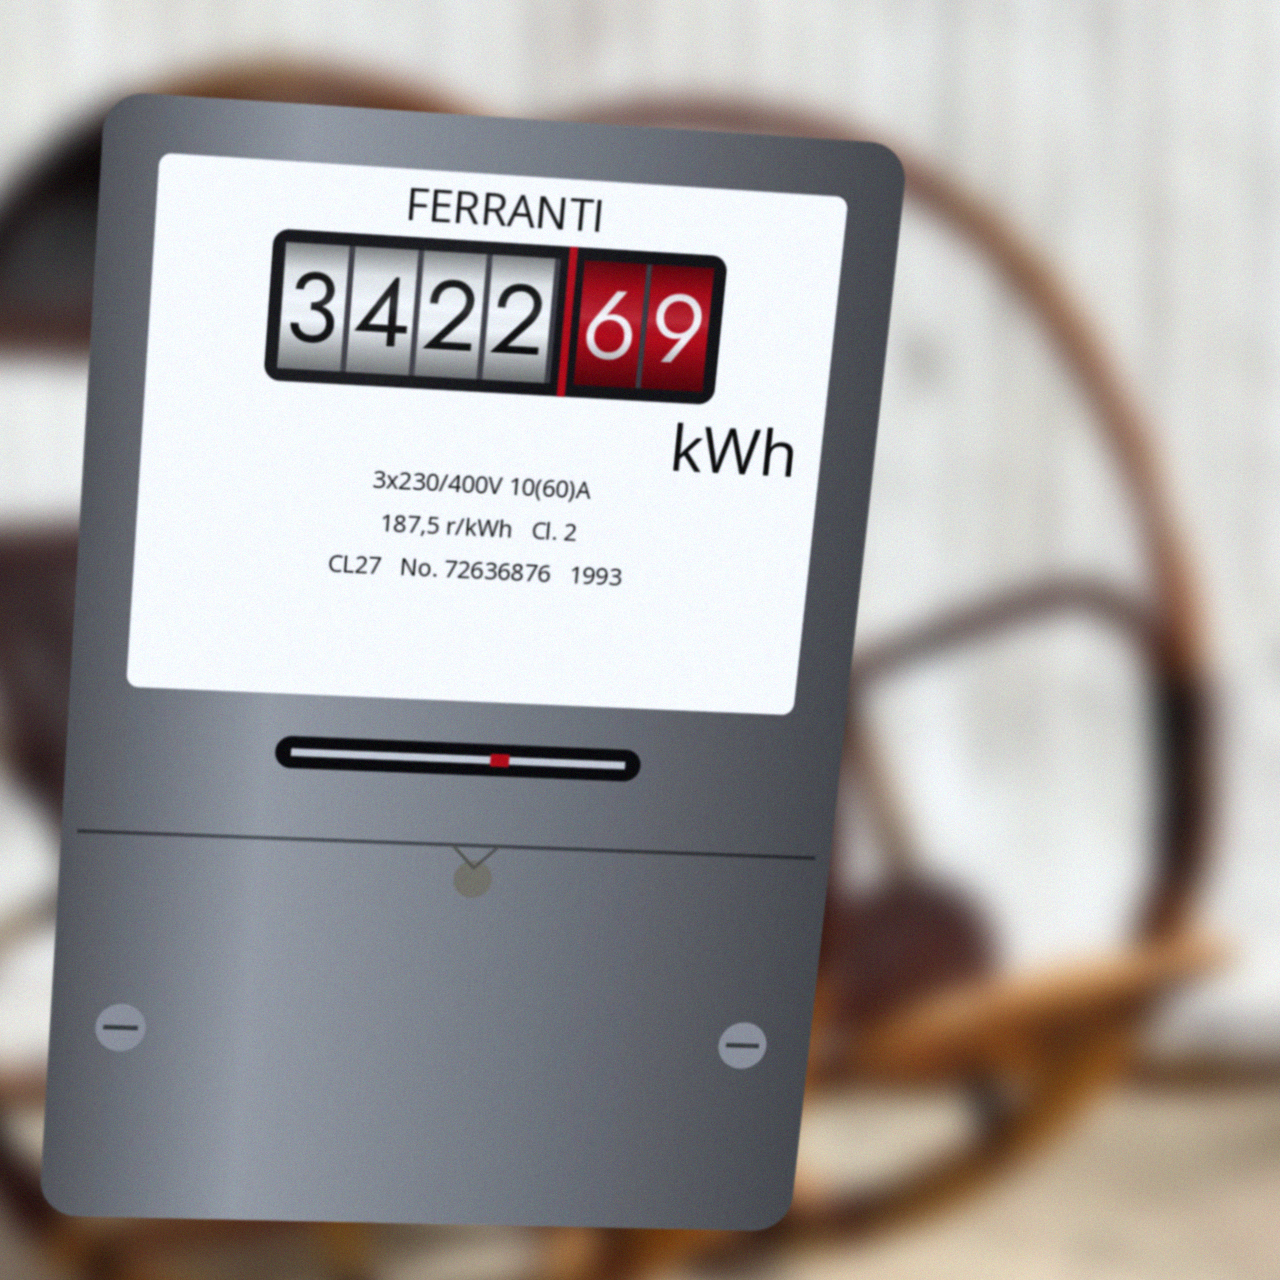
kWh 3422.69
